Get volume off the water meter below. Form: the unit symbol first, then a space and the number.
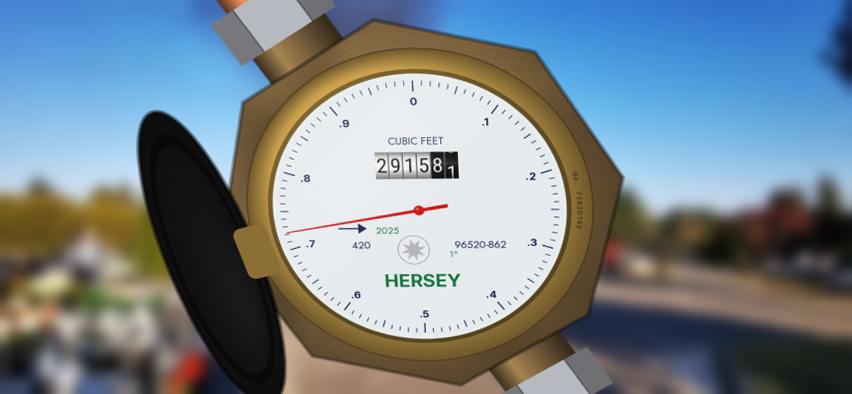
ft³ 291580.72
